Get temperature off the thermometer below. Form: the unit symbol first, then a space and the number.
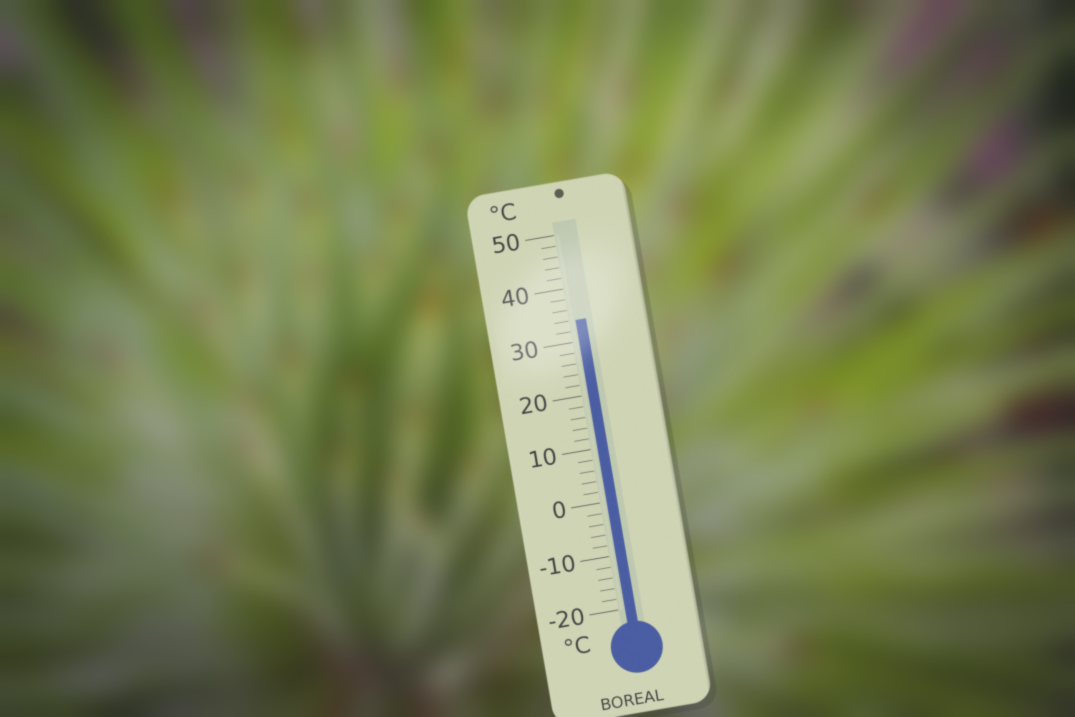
°C 34
